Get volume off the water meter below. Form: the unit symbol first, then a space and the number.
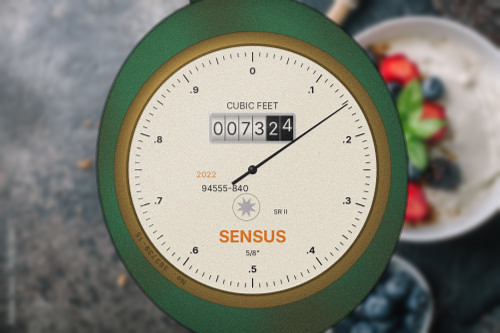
ft³ 7324.15
